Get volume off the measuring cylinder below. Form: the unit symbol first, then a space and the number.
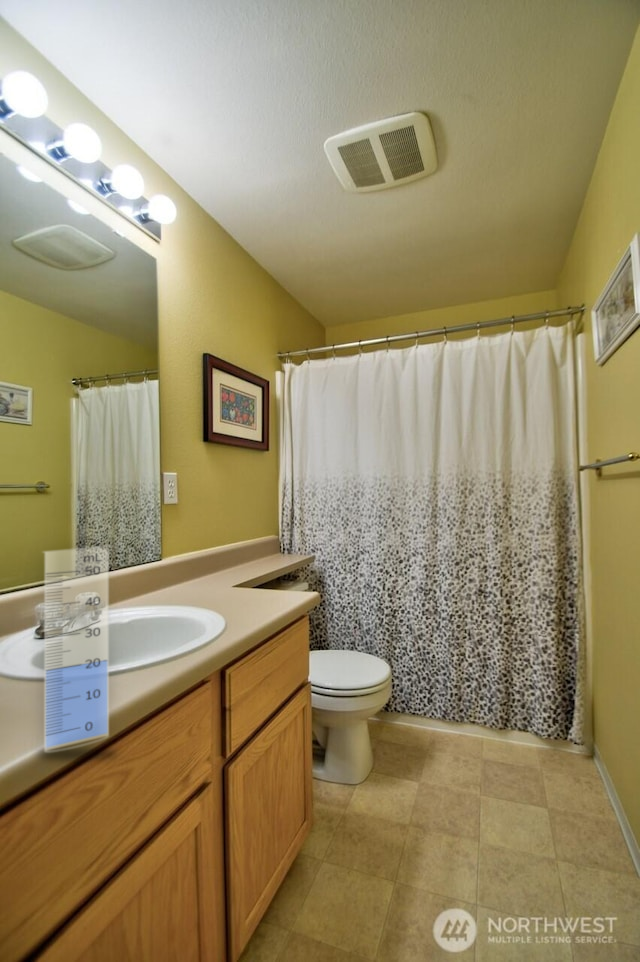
mL 20
